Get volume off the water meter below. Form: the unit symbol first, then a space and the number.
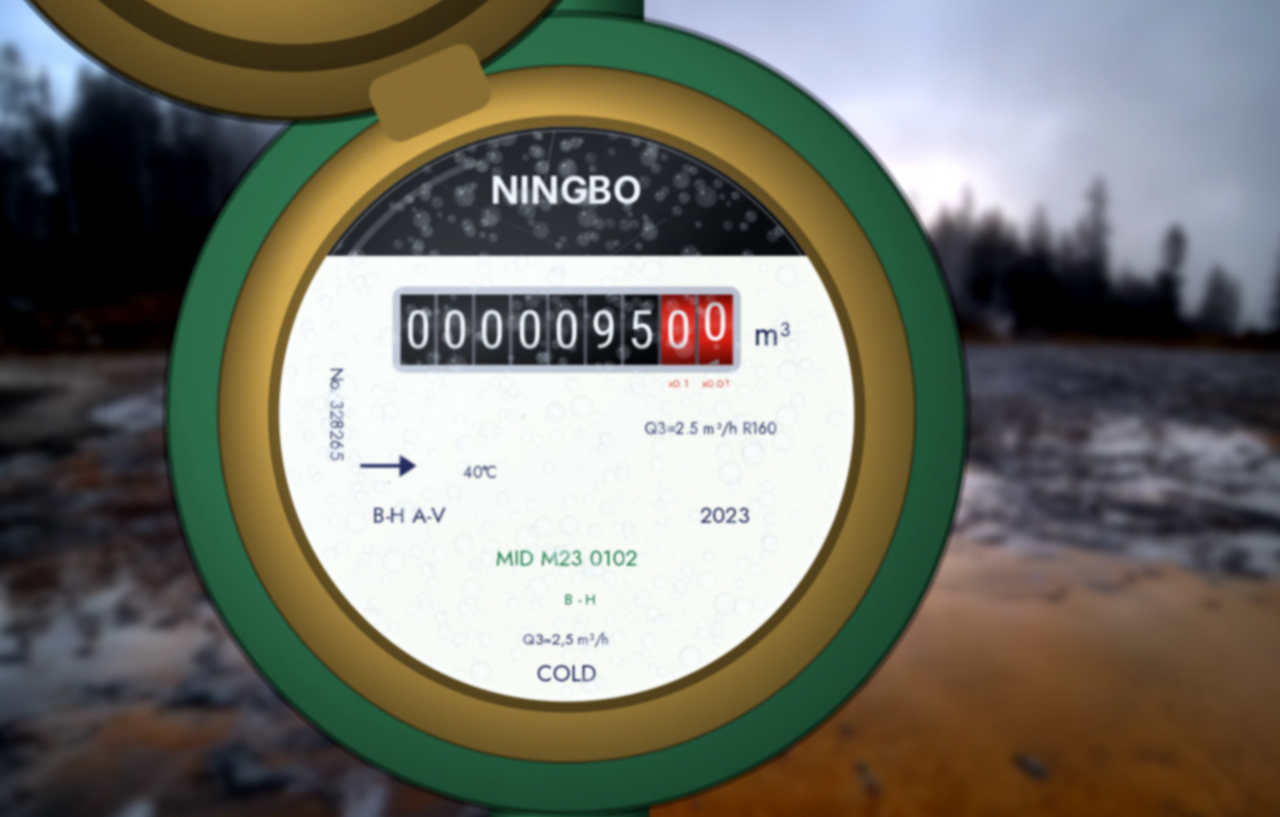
m³ 95.00
